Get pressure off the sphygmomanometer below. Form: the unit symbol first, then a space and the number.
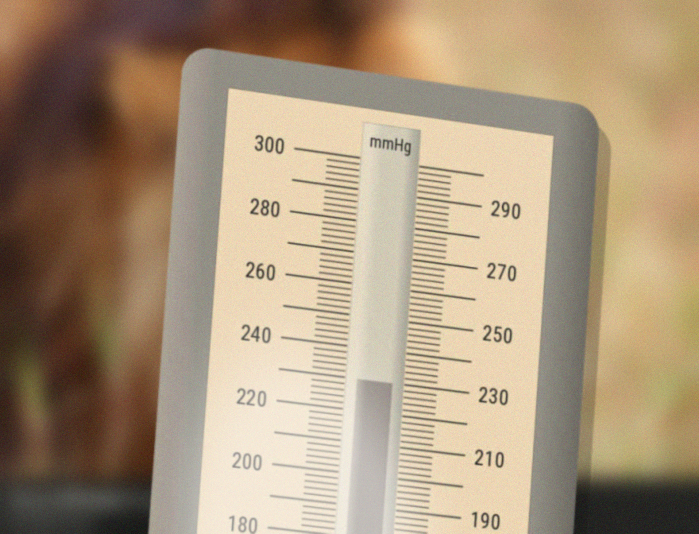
mmHg 230
